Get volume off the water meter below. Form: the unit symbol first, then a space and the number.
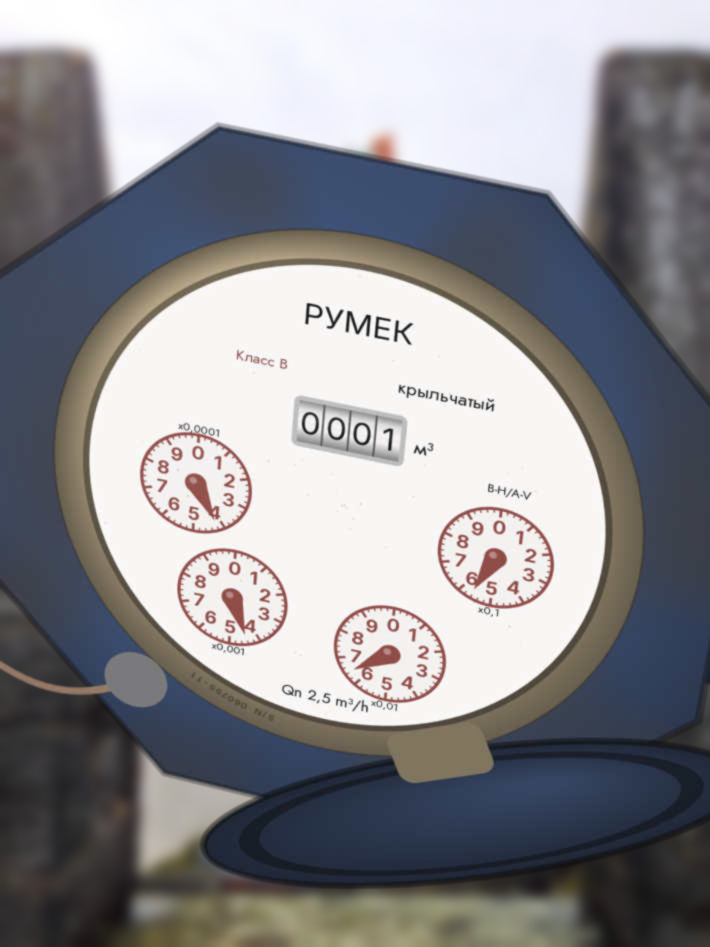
m³ 1.5644
